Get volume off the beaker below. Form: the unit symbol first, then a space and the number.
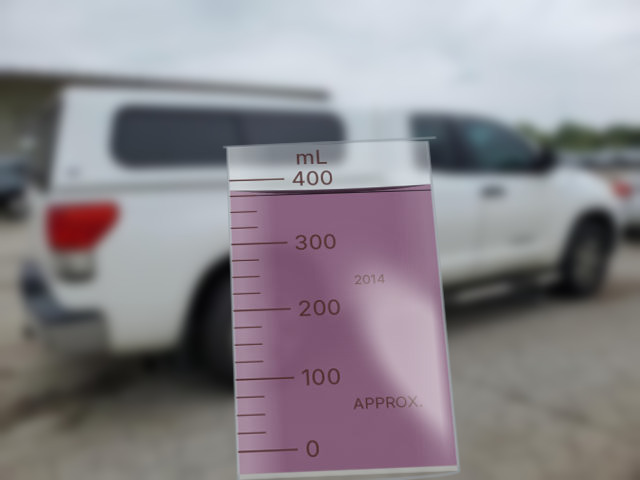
mL 375
